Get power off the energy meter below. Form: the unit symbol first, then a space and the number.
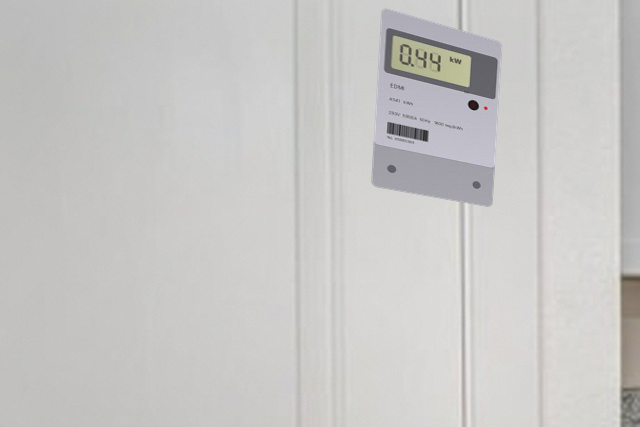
kW 0.44
